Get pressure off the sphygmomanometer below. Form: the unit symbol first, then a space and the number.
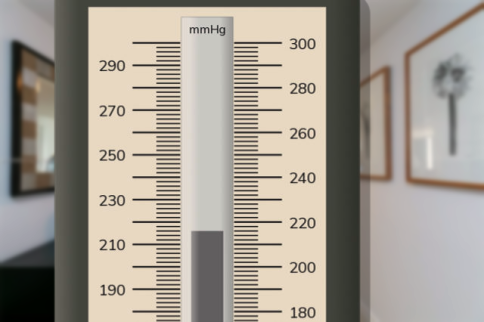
mmHg 216
